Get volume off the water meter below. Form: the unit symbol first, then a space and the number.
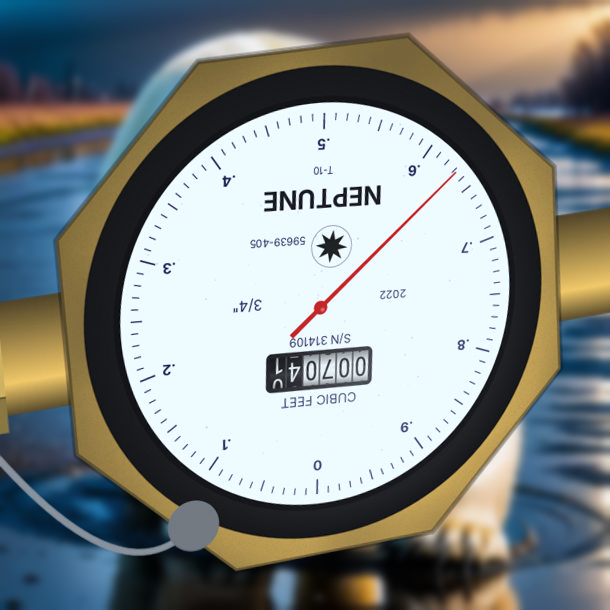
ft³ 7040.63
